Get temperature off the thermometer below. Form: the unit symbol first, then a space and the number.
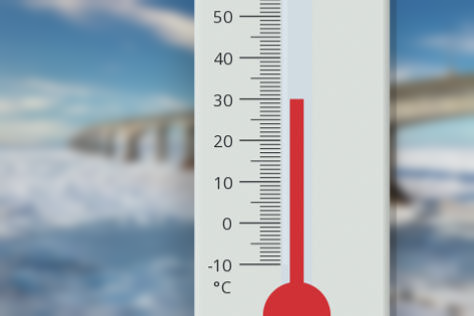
°C 30
